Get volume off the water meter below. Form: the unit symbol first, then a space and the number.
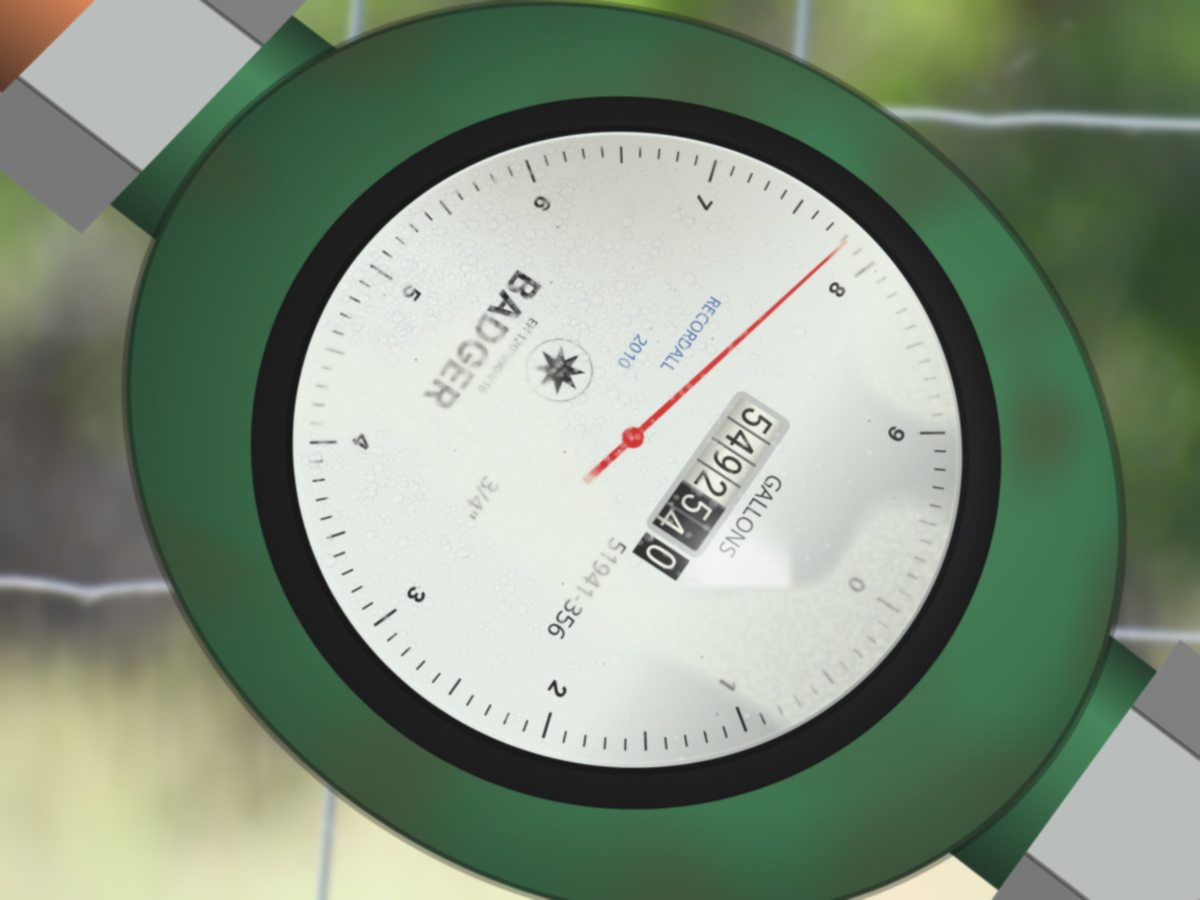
gal 5492537.8
